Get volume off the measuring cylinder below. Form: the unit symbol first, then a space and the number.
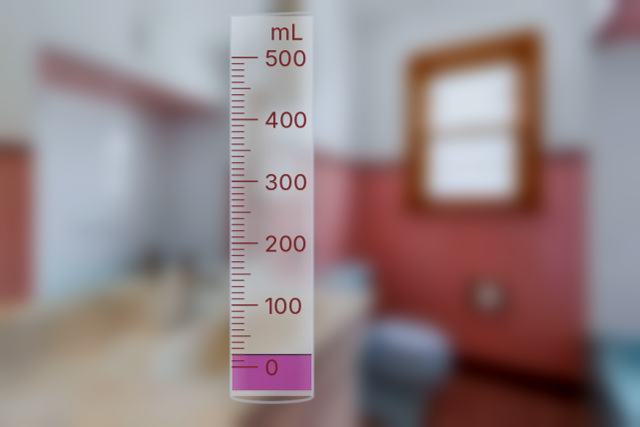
mL 20
